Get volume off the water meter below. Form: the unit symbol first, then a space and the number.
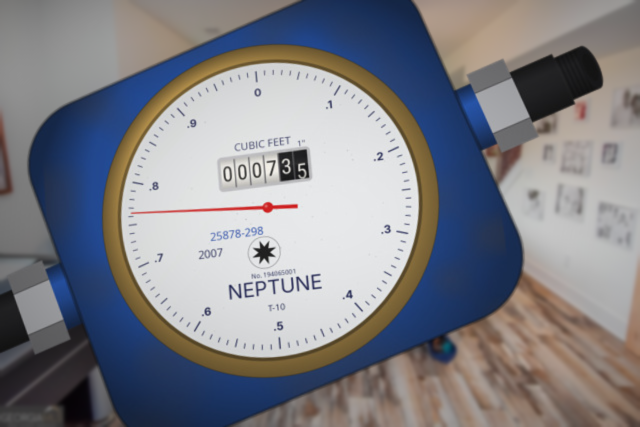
ft³ 734.76
